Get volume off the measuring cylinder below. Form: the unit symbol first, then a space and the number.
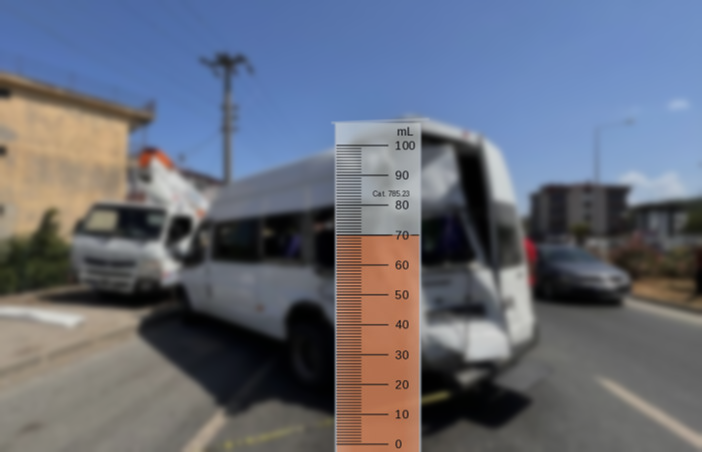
mL 70
